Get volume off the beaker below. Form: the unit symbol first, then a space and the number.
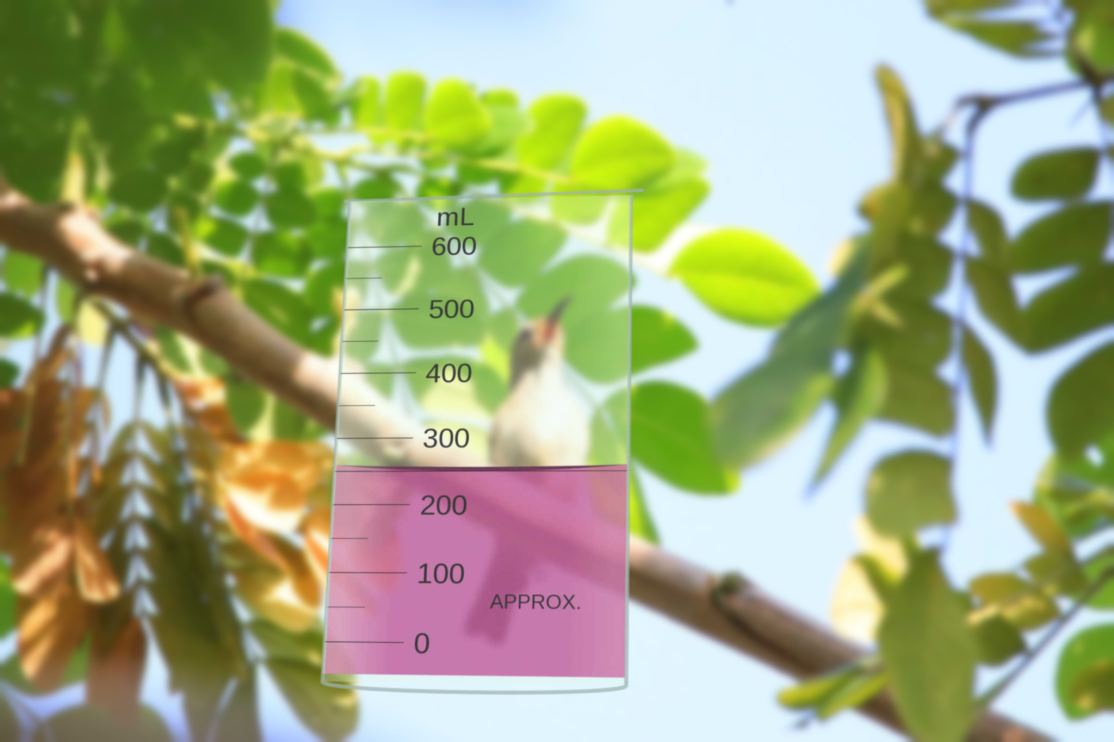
mL 250
